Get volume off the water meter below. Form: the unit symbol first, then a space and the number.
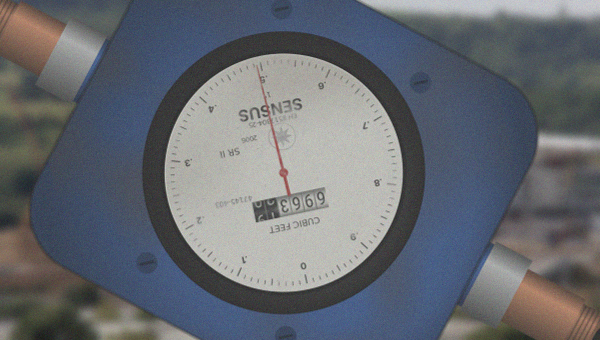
ft³ 696319.49
